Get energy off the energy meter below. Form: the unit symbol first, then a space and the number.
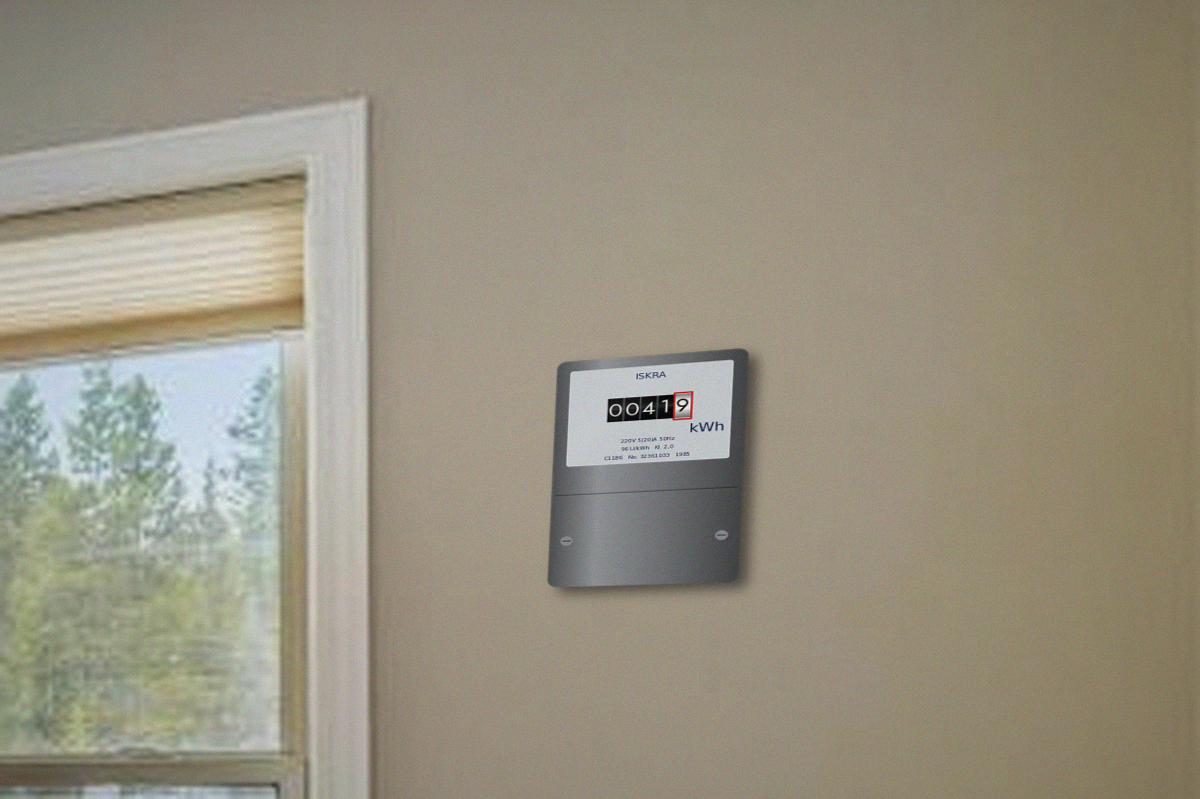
kWh 41.9
